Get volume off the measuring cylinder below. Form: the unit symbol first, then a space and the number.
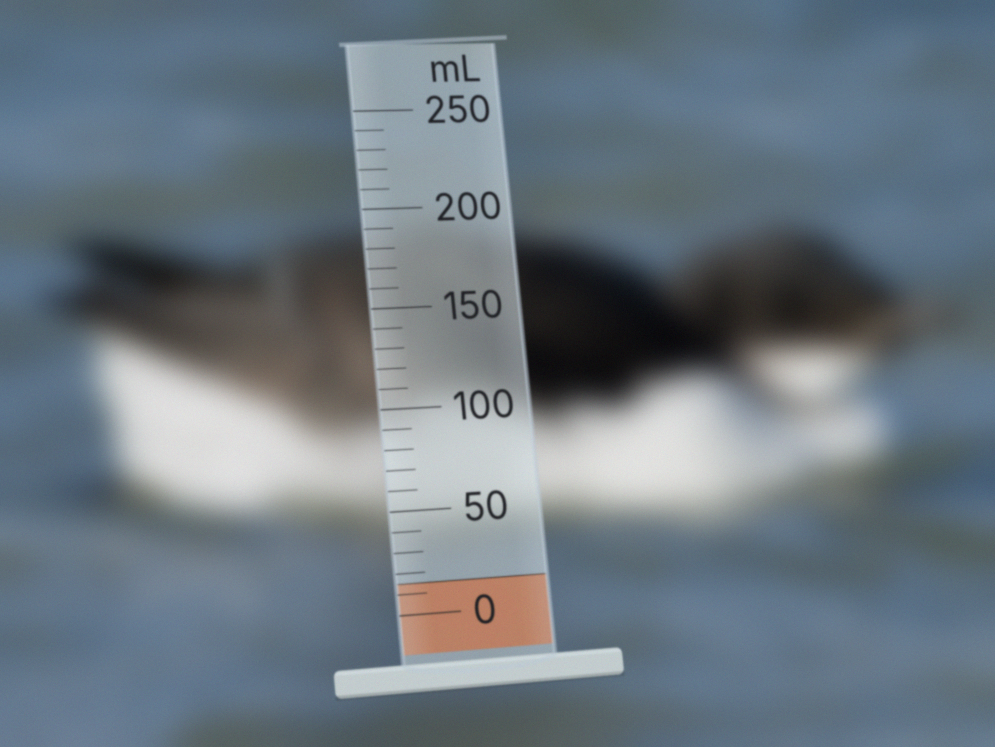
mL 15
